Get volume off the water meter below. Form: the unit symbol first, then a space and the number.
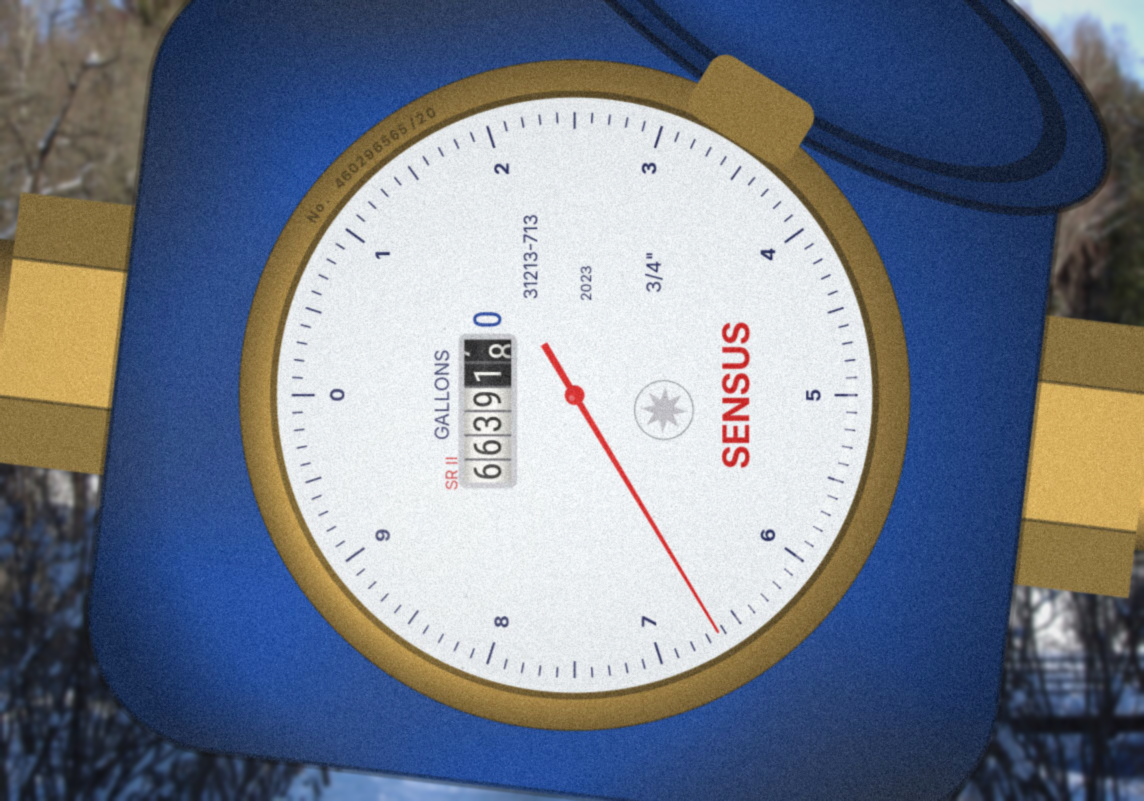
gal 6639176.6
